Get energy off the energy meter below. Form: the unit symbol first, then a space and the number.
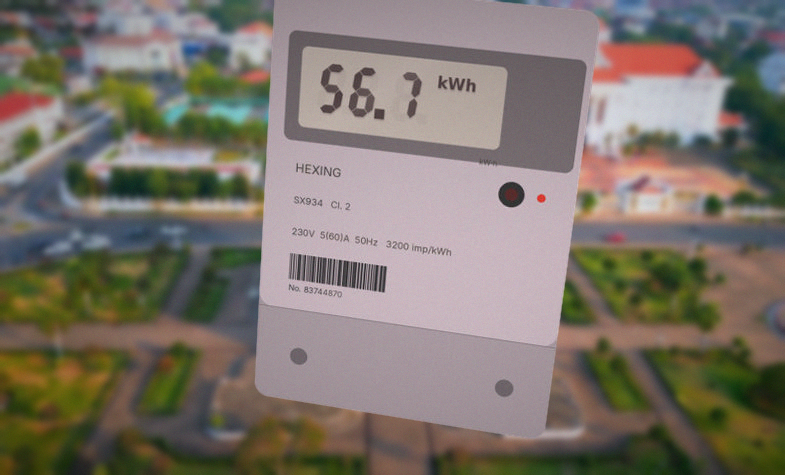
kWh 56.7
